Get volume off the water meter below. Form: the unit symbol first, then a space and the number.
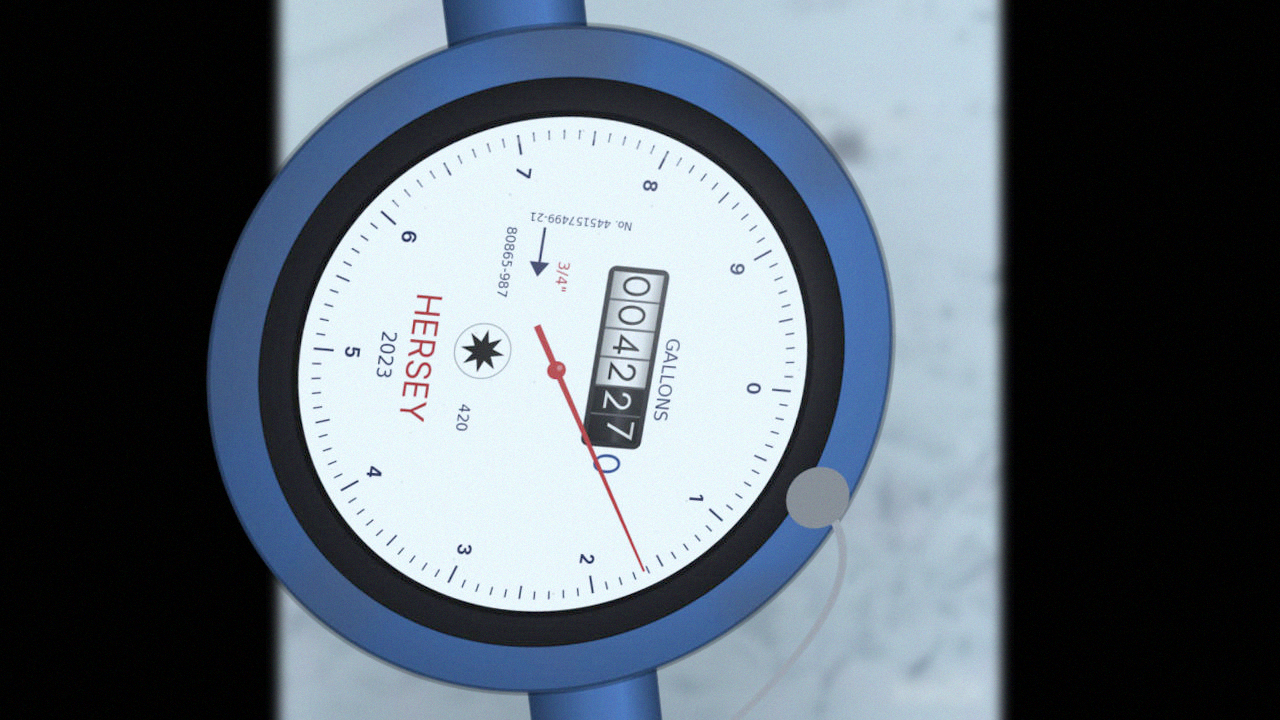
gal 42271.6
